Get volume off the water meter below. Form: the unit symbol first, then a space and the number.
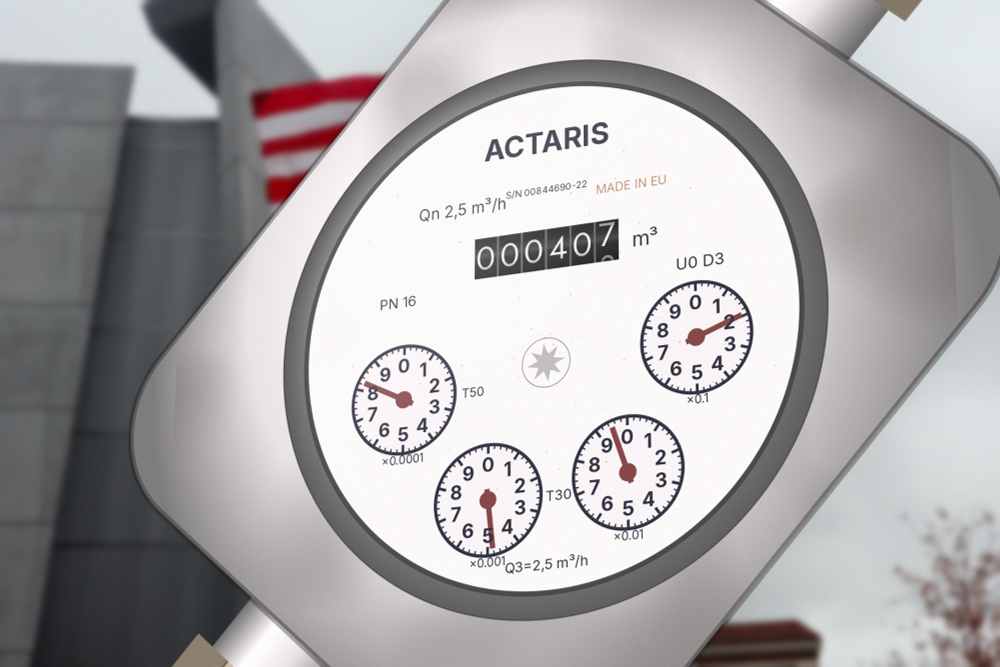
m³ 407.1948
